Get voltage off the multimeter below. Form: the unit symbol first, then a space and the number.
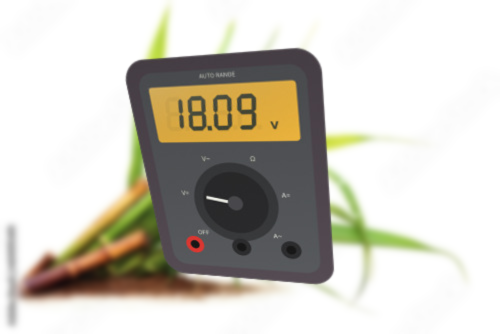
V 18.09
